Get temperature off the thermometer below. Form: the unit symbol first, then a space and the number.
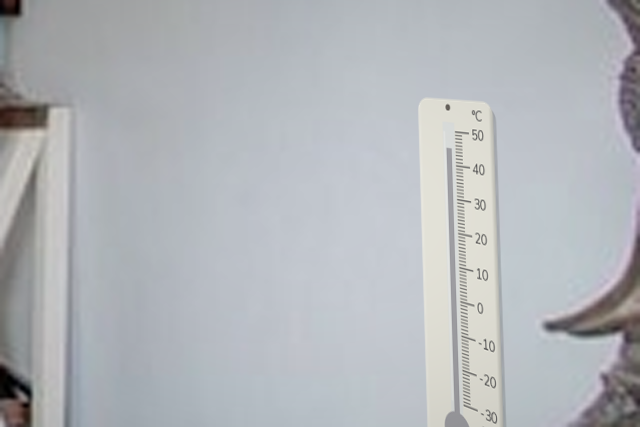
°C 45
